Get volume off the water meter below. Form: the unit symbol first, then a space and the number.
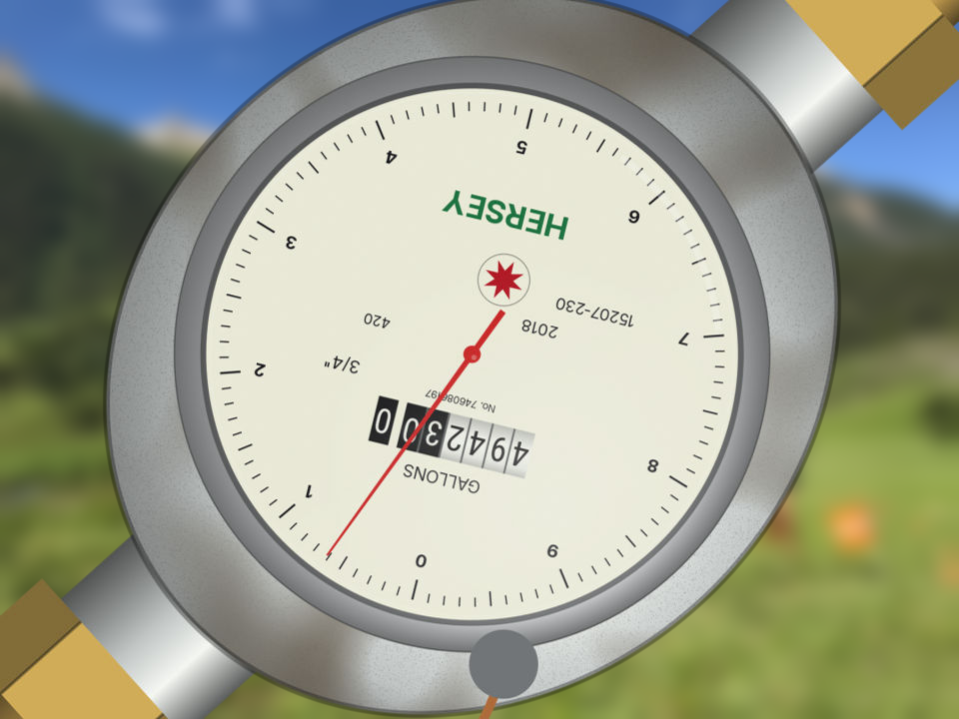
gal 4942300.6
